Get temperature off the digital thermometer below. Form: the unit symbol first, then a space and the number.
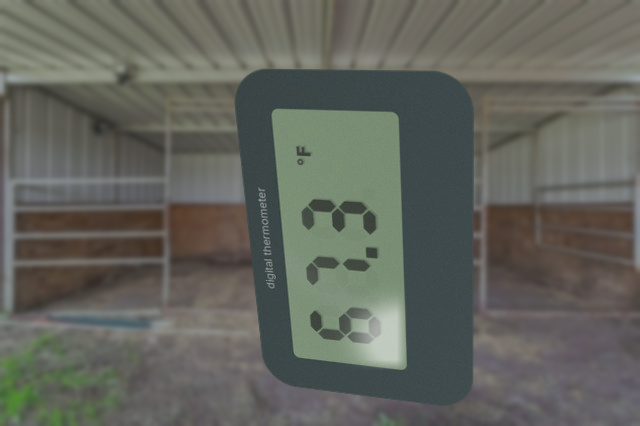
°F 67.3
